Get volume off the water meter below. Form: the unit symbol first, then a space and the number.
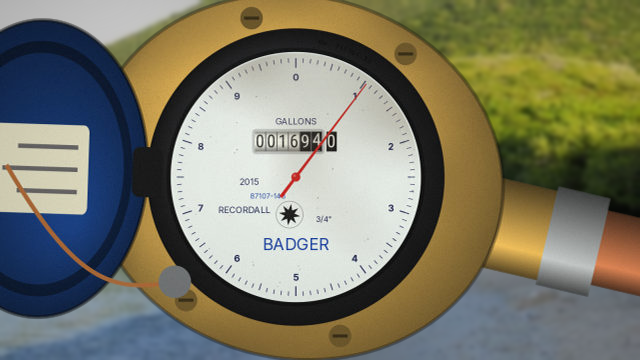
gal 16941.0
